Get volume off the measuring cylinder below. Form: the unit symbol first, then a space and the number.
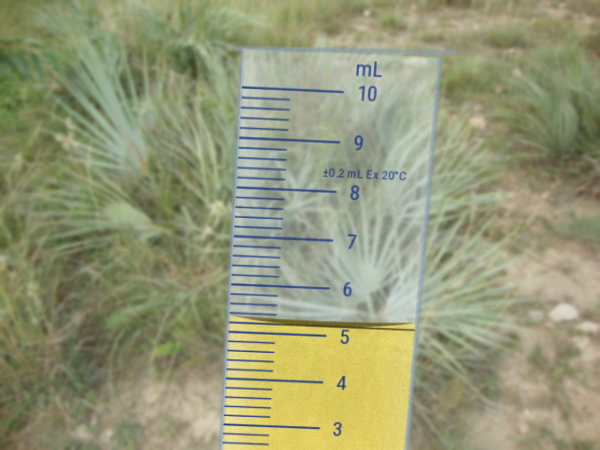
mL 5.2
